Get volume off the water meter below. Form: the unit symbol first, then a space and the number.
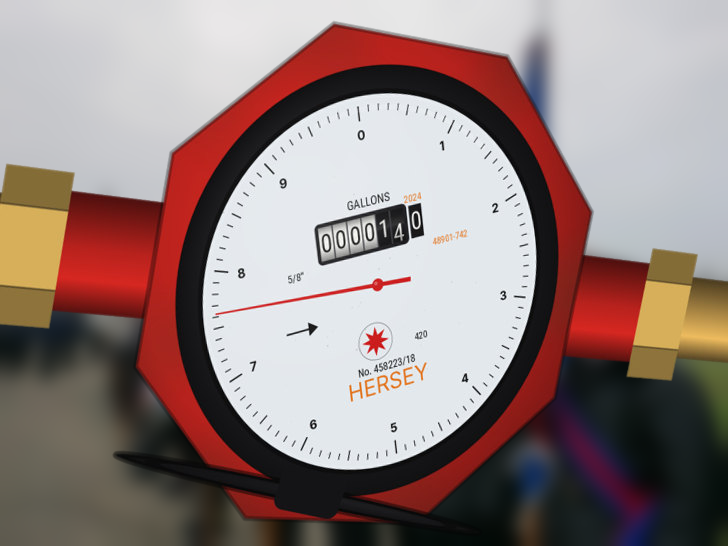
gal 137.6
